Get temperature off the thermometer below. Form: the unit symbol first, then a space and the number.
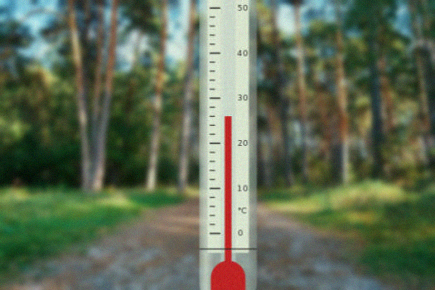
°C 26
